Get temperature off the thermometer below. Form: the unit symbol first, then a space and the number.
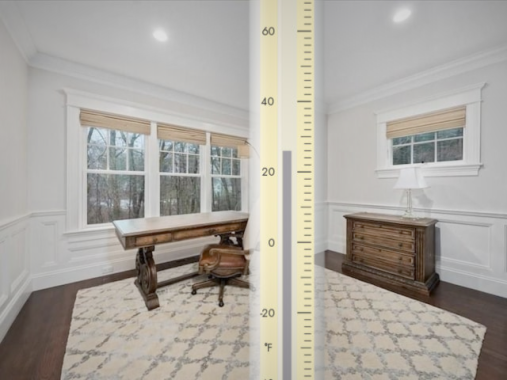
°F 26
